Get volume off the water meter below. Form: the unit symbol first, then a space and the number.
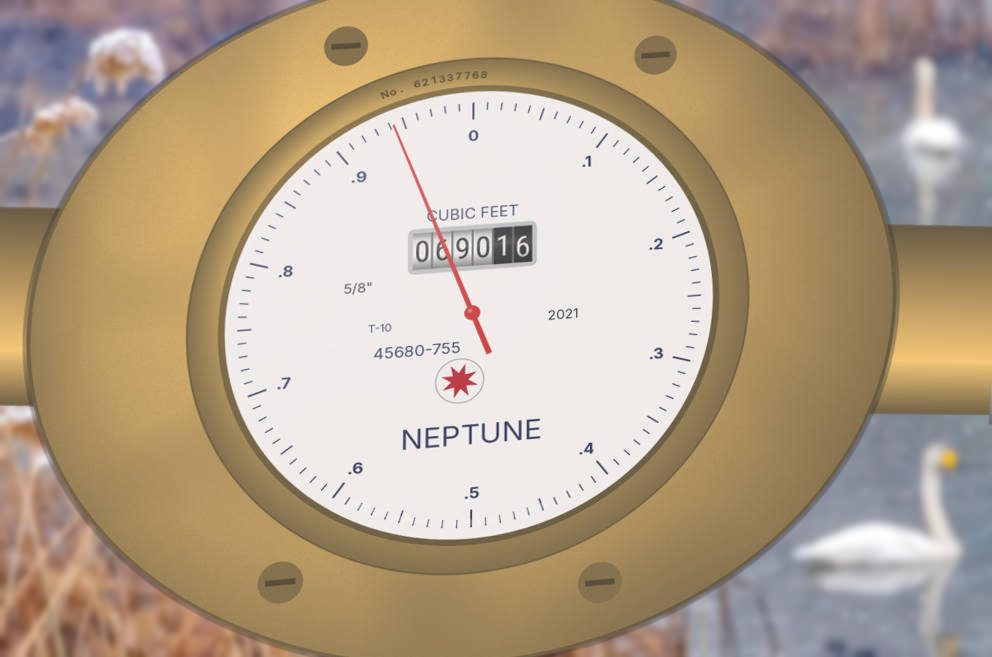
ft³ 69015.94
